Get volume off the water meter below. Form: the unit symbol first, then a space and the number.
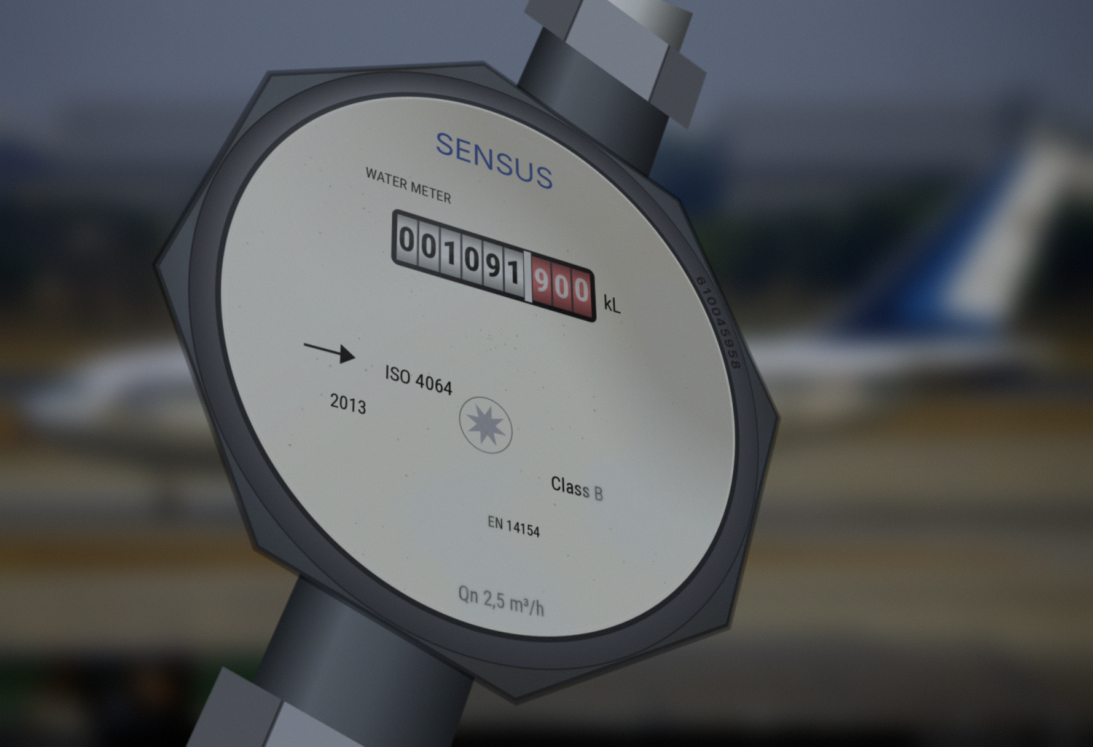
kL 1091.900
